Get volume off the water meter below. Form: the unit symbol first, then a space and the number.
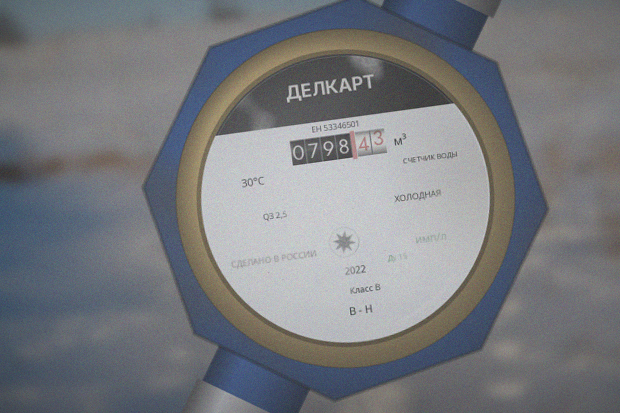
m³ 798.43
